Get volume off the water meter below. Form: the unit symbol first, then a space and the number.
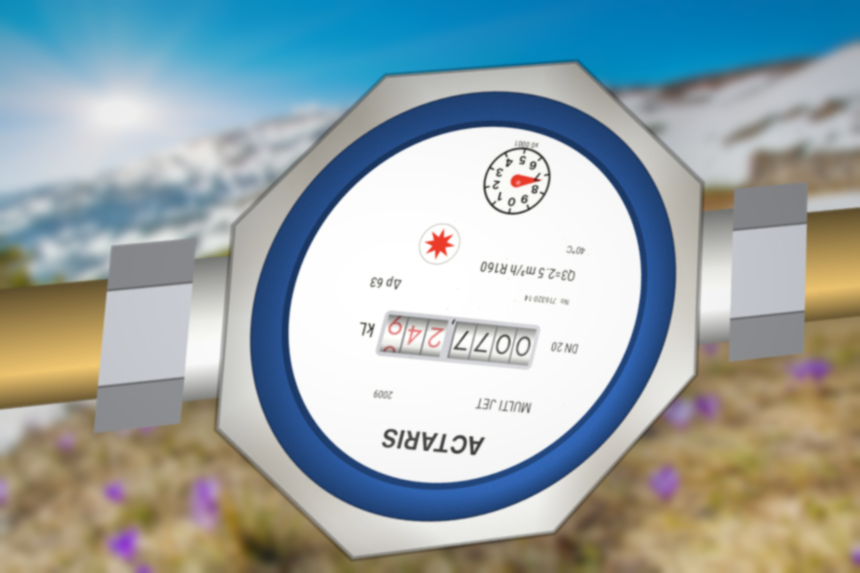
kL 77.2487
